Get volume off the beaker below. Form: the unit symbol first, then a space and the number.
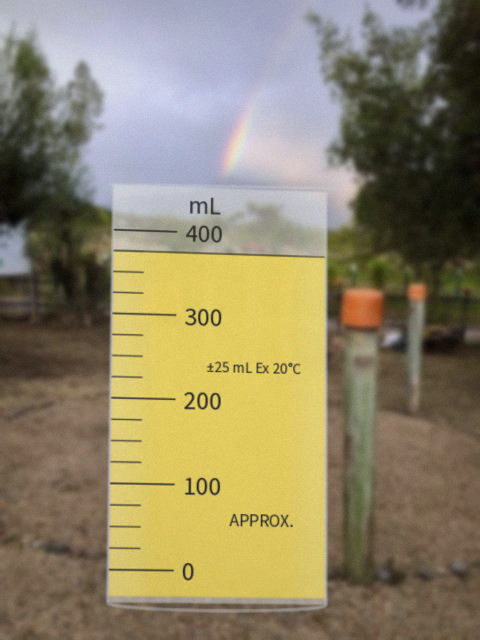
mL 375
